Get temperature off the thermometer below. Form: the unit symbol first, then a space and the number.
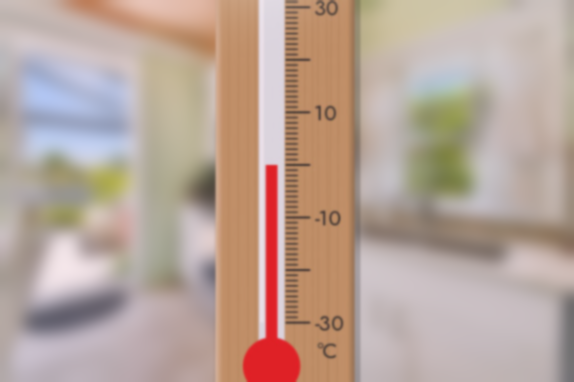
°C 0
